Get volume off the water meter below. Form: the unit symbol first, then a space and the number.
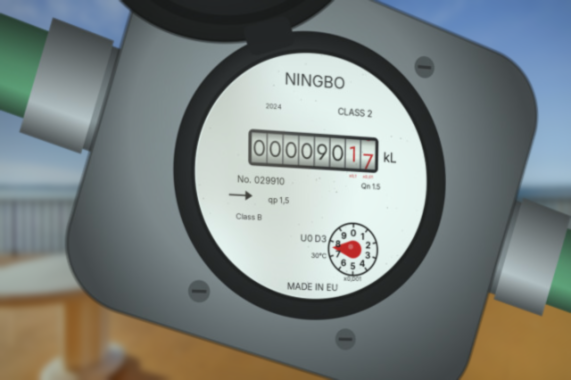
kL 90.167
